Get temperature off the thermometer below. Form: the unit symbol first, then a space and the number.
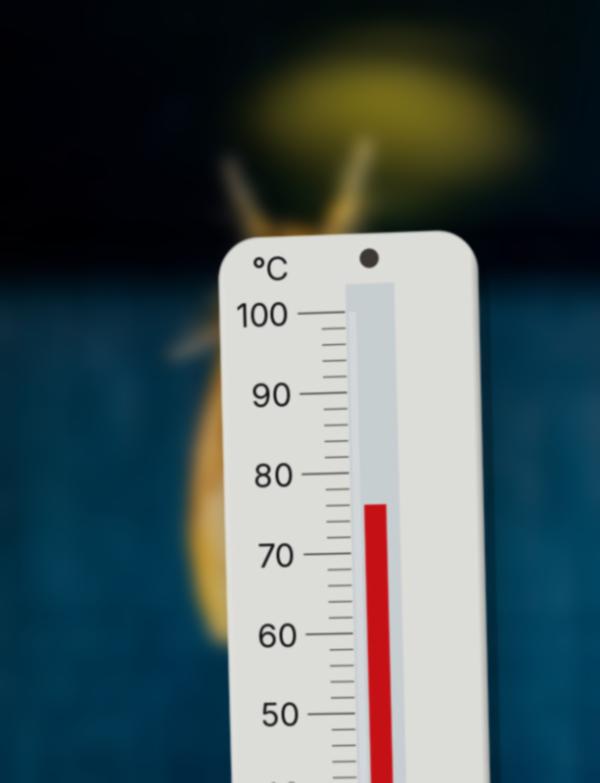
°C 76
